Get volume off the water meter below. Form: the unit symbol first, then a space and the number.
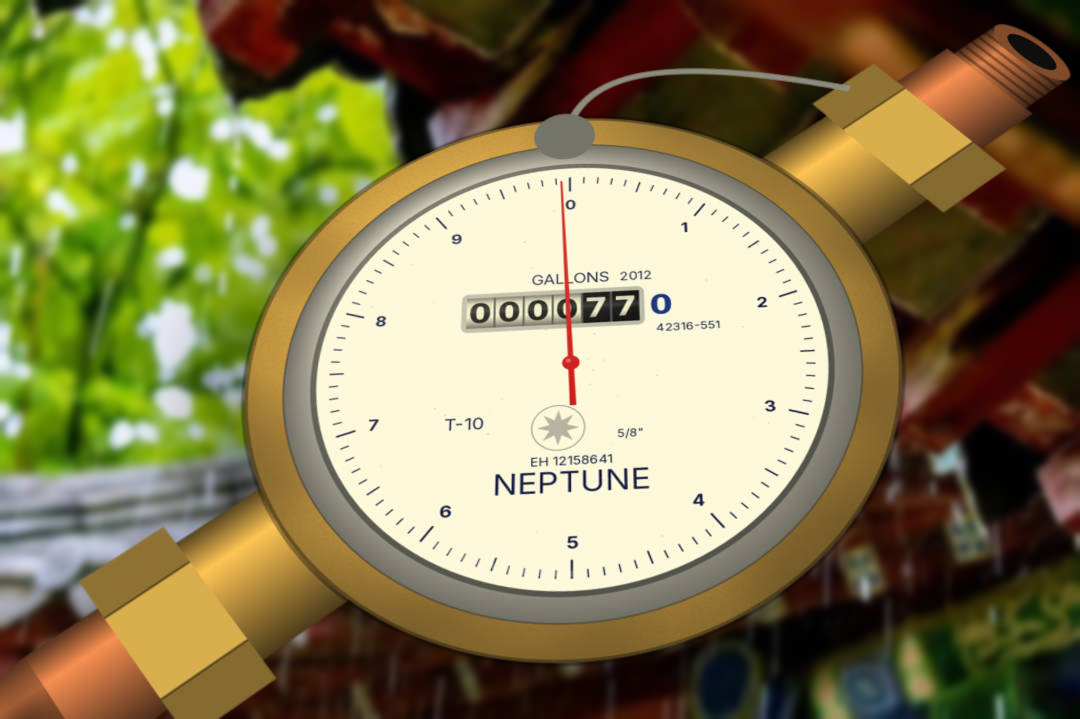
gal 769.9
